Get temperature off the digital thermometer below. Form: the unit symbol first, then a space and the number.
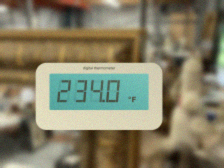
°F 234.0
